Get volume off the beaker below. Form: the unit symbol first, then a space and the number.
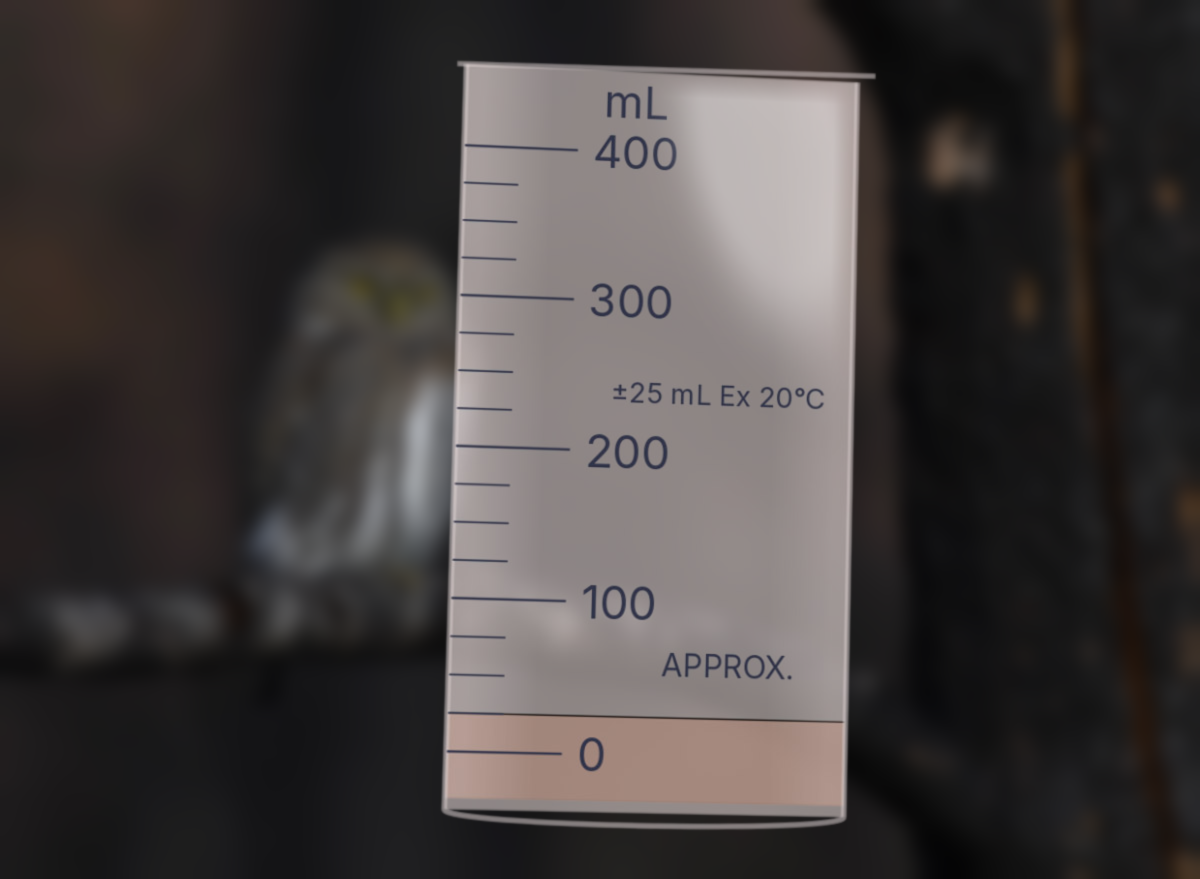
mL 25
